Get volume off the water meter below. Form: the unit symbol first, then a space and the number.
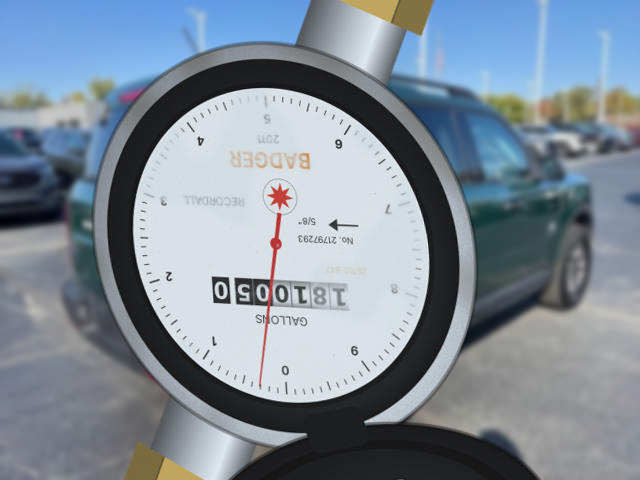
gal 1810050.3
